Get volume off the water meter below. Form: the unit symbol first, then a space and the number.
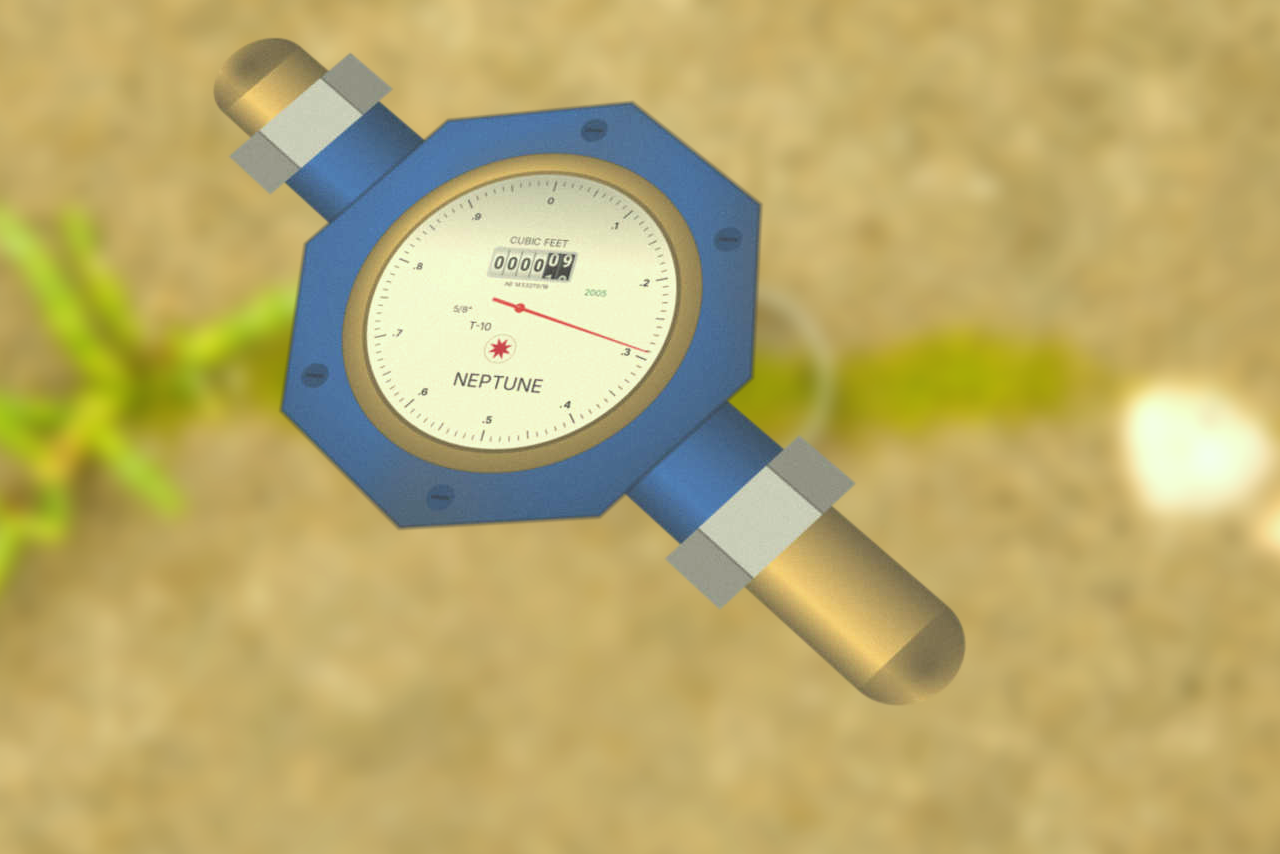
ft³ 9.29
